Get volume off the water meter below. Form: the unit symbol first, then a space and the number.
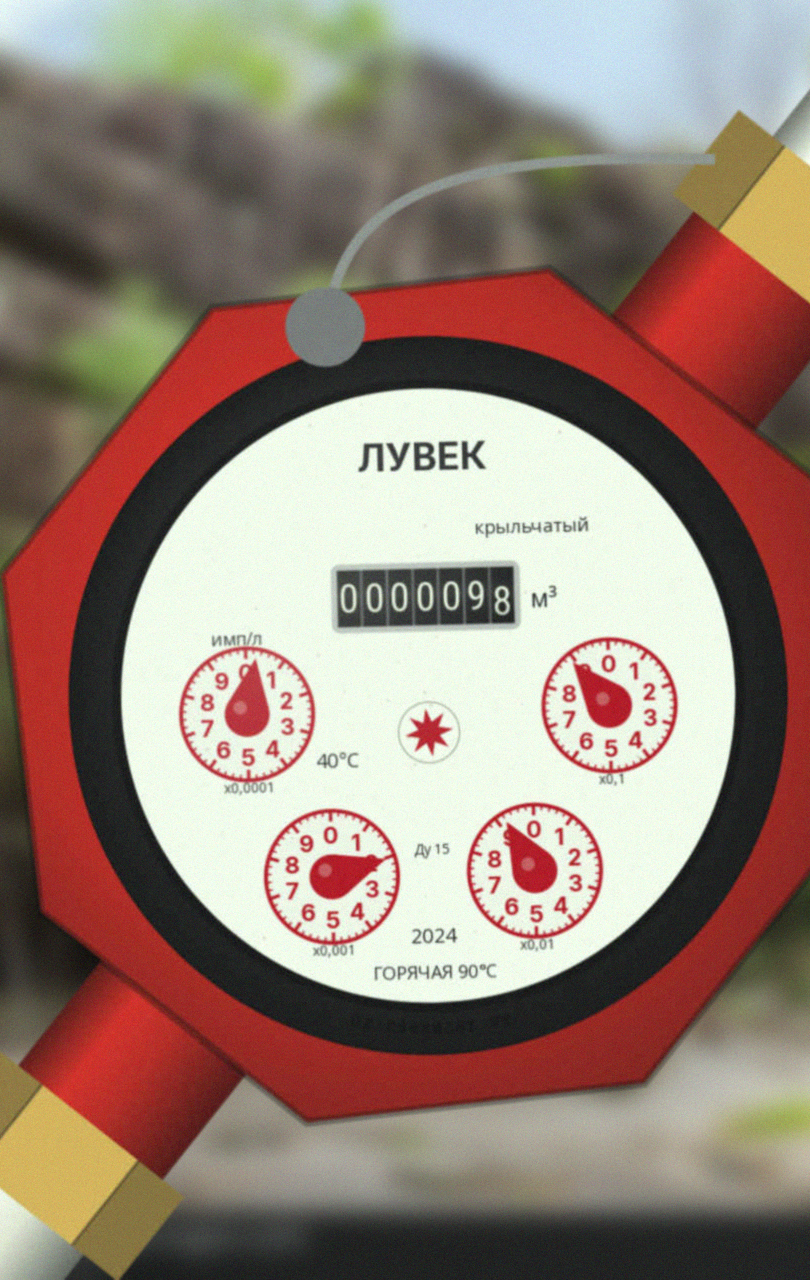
m³ 97.8920
